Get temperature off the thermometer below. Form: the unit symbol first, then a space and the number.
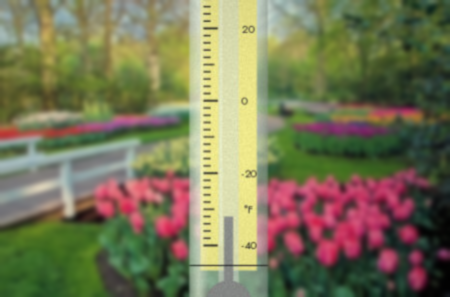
°F -32
